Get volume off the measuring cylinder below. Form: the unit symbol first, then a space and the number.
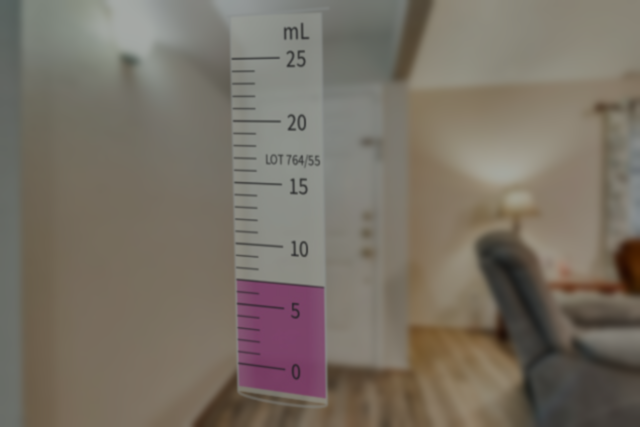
mL 7
